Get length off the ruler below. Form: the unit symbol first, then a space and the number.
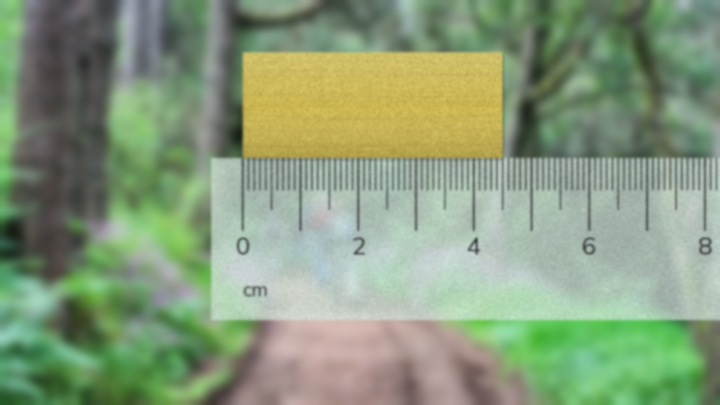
cm 4.5
